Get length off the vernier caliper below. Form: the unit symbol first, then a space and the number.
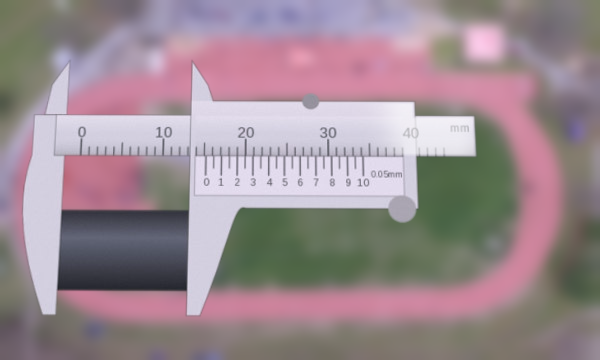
mm 15.2
